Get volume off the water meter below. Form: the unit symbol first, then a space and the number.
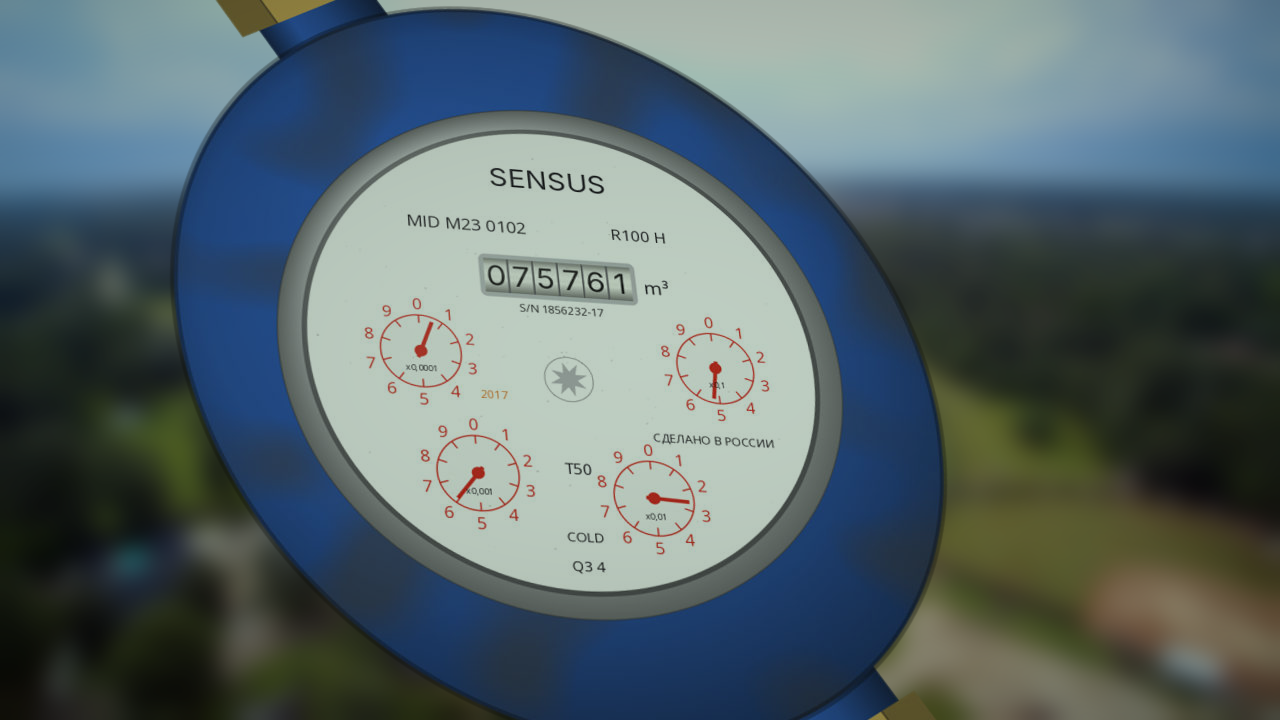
m³ 75761.5260
